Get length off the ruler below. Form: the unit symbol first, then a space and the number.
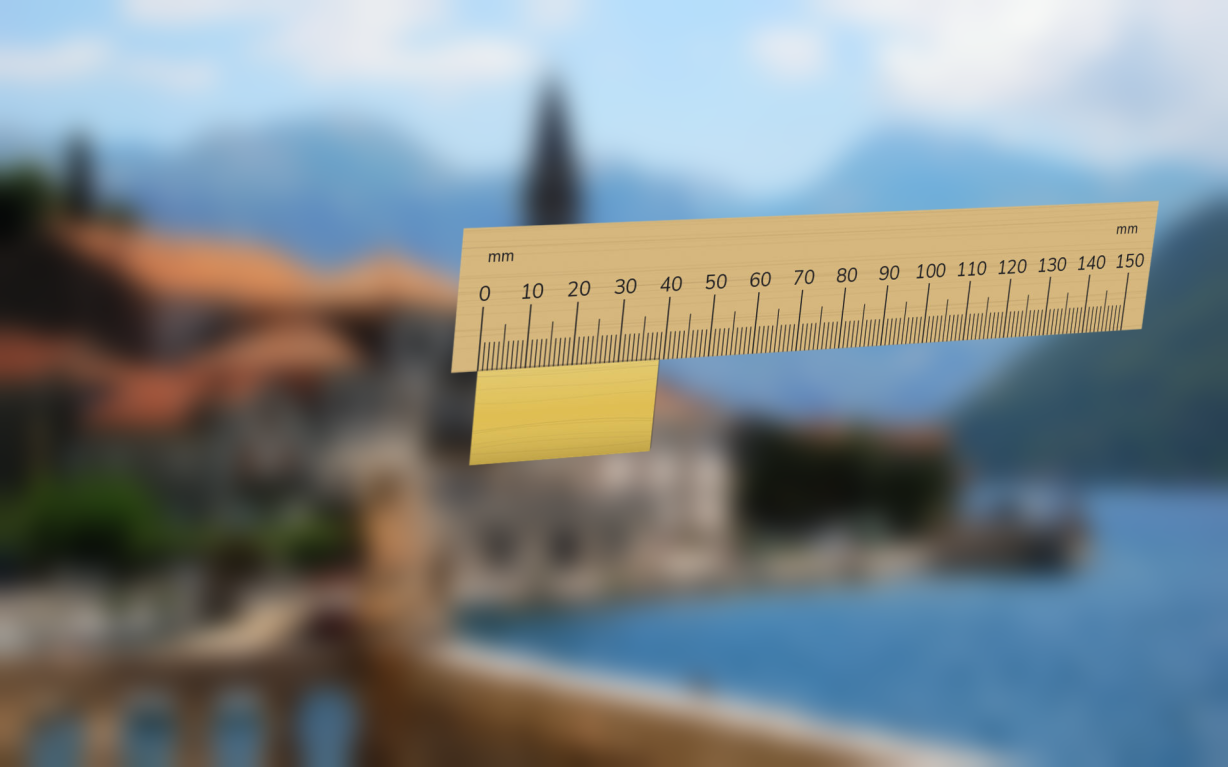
mm 39
